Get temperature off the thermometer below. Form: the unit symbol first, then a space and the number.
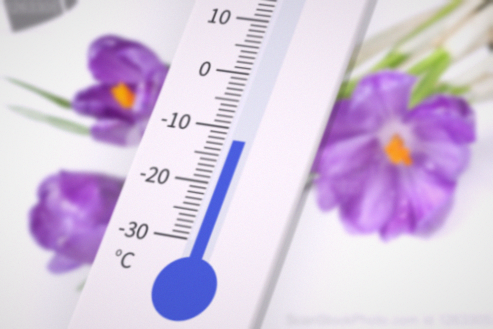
°C -12
